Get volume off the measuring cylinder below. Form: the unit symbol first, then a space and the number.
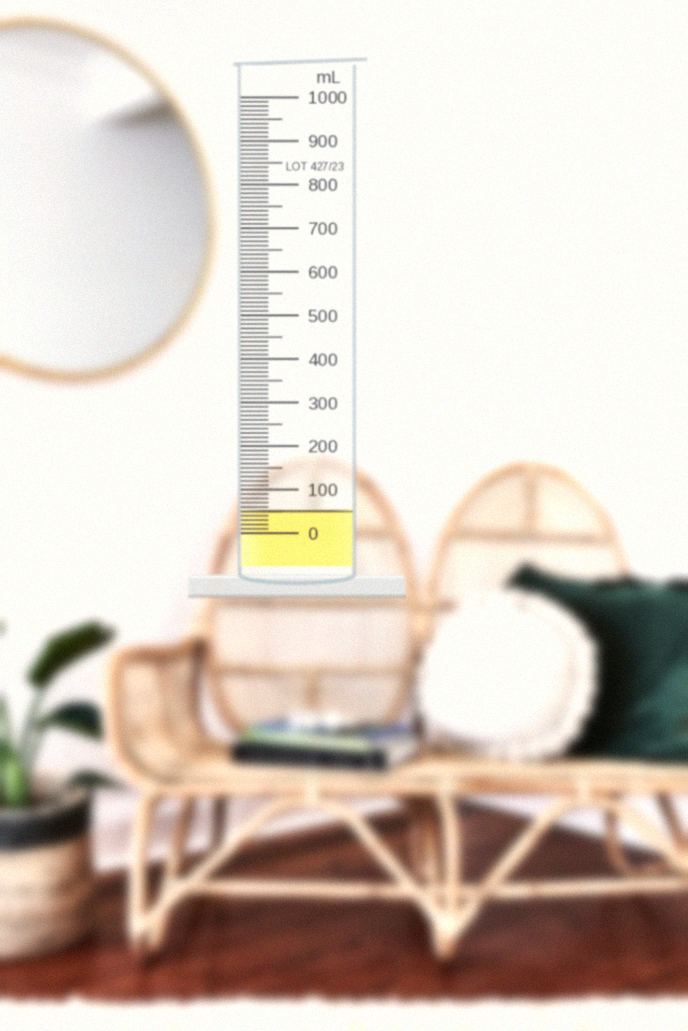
mL 50
